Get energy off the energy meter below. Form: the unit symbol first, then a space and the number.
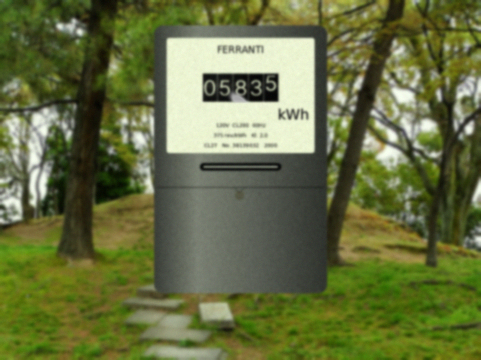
kWh 5835
